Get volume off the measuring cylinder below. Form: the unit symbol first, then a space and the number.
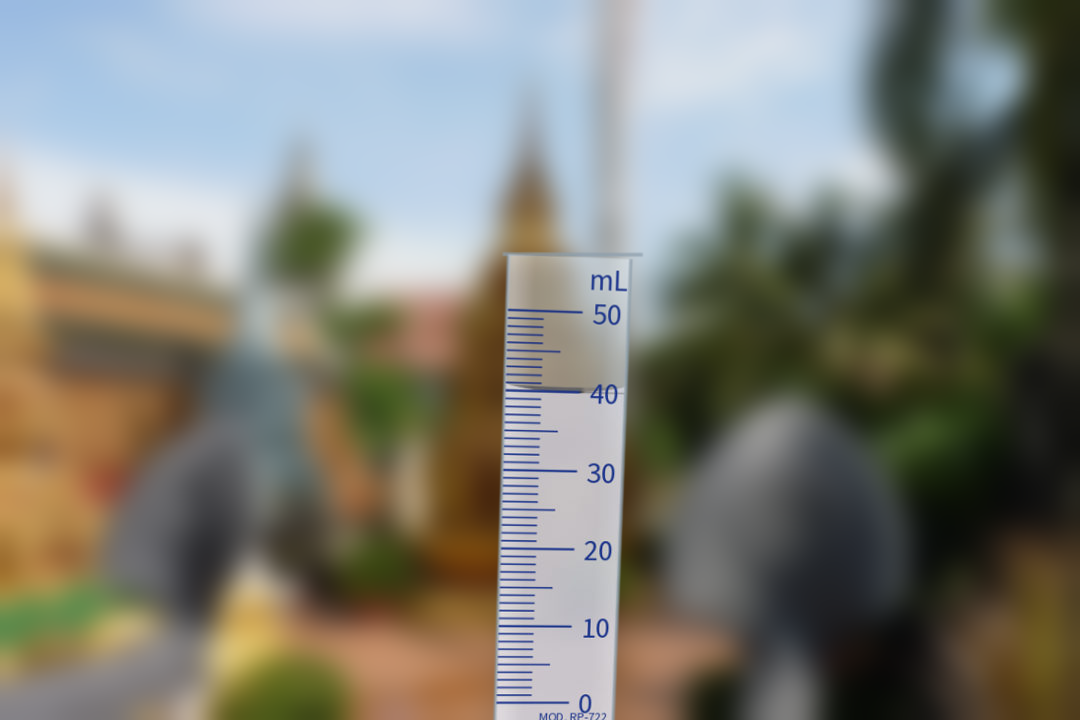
mL 40
